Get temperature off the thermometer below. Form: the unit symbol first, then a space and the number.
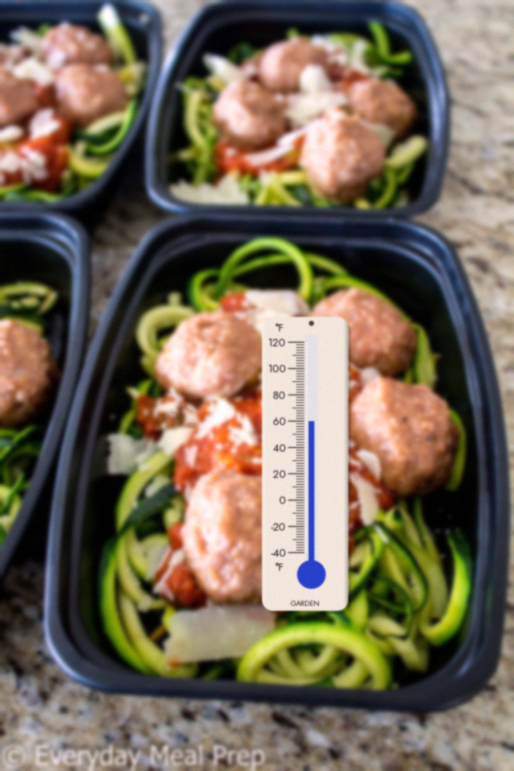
°F 60
